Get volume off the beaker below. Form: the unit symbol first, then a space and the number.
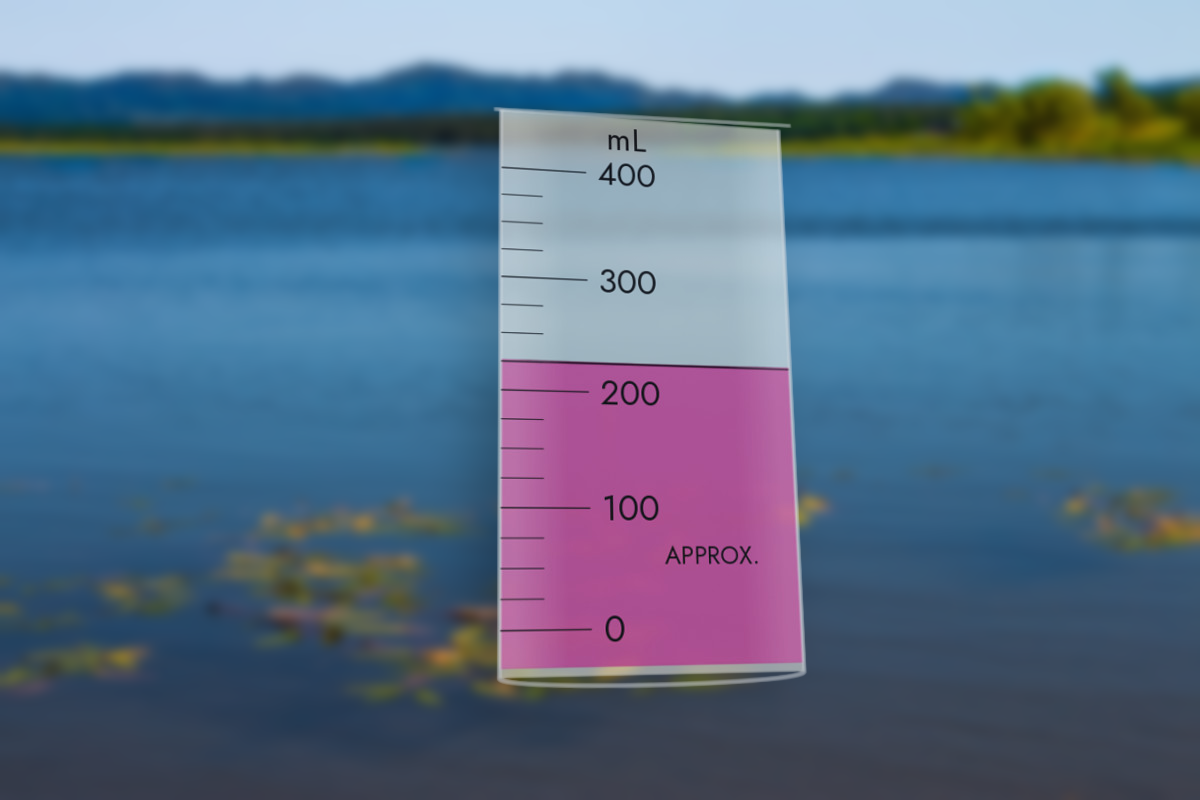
mL 225
